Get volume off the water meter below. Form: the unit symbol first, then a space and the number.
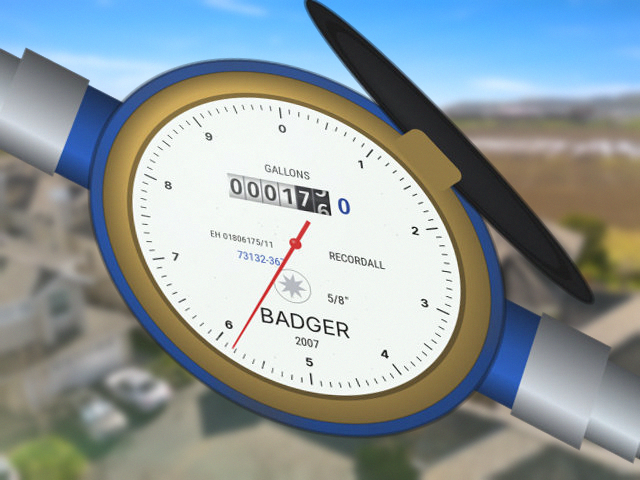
gal 1755.8
